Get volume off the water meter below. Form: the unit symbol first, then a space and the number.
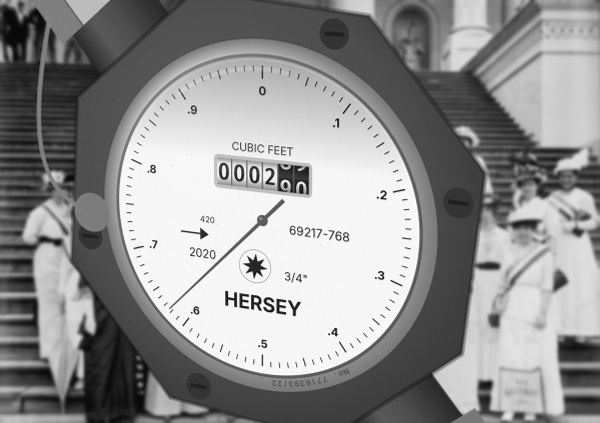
ft³ 289.62
